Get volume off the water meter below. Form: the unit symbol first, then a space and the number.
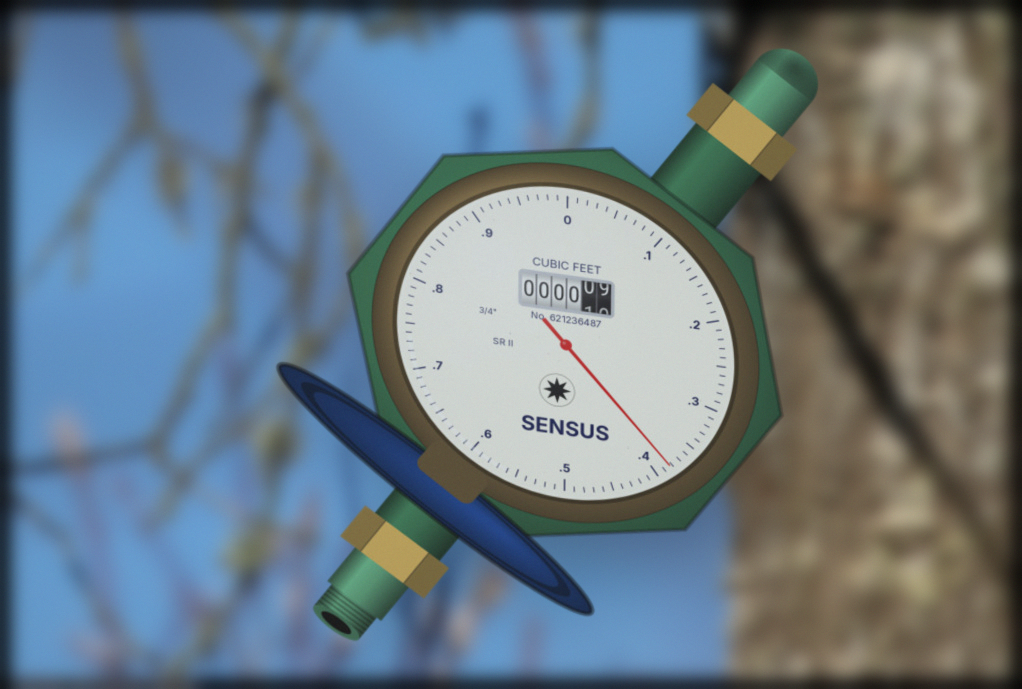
ft³ 9.38
